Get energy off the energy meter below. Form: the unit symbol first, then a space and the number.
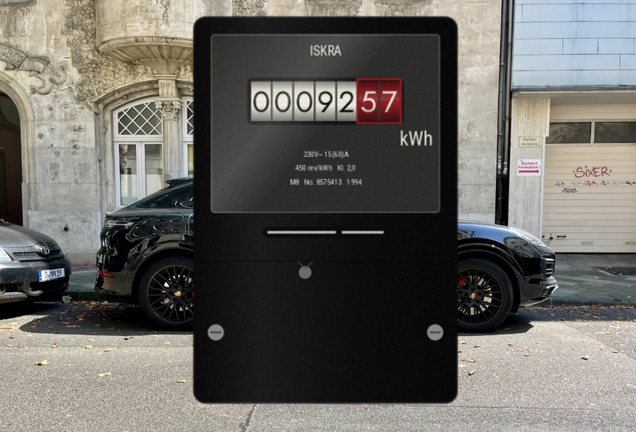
kWh 92.57
